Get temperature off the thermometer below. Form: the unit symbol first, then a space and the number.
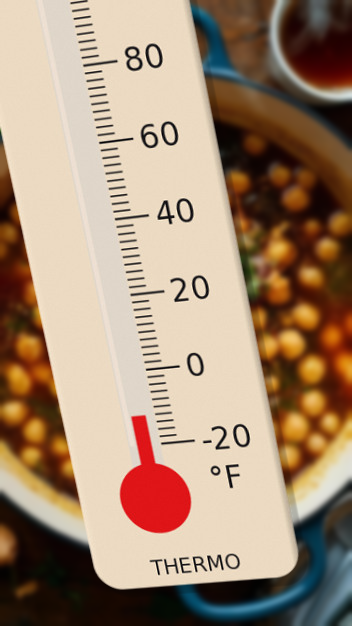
°F -12
